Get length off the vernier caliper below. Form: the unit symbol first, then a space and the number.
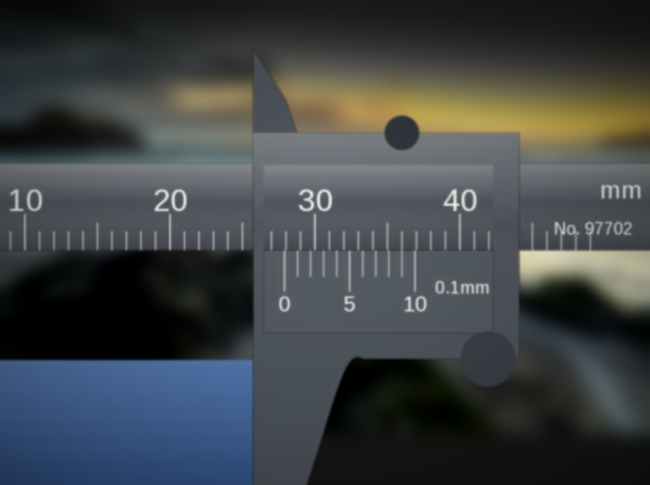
mm 27.9
